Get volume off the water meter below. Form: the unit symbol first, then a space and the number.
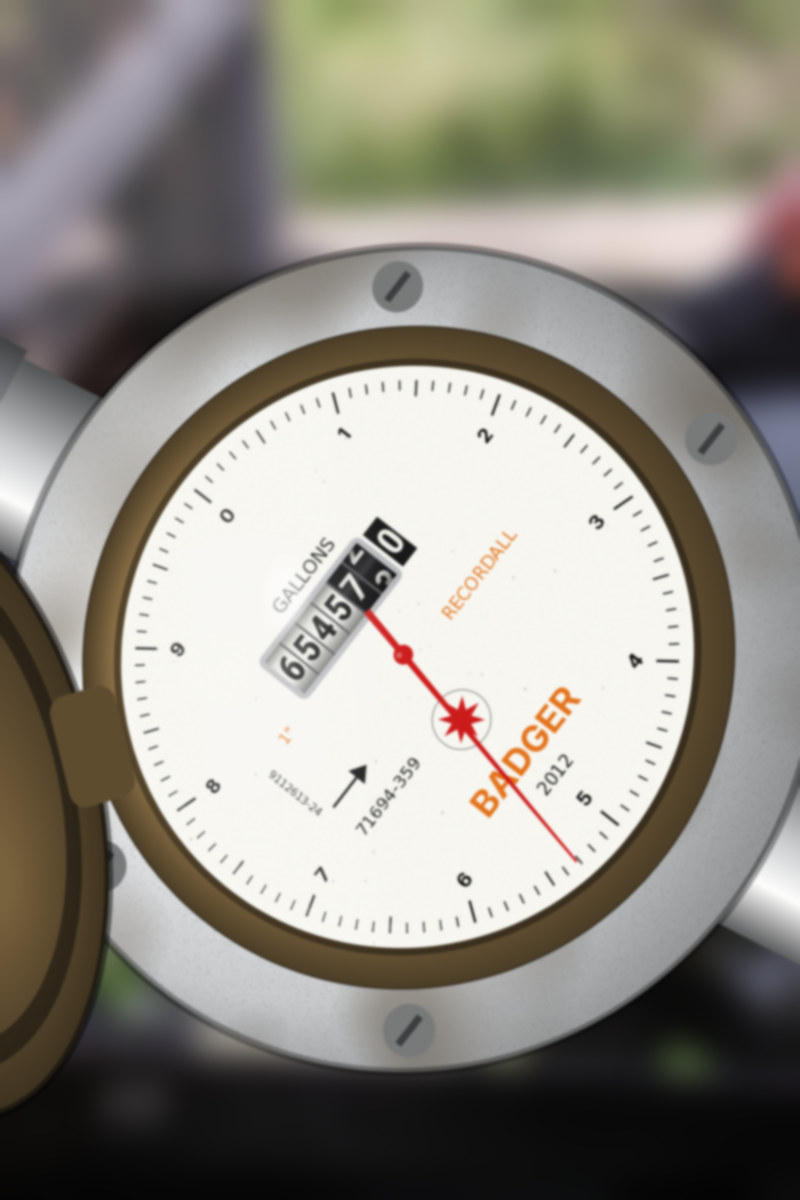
gal 6545725.3
